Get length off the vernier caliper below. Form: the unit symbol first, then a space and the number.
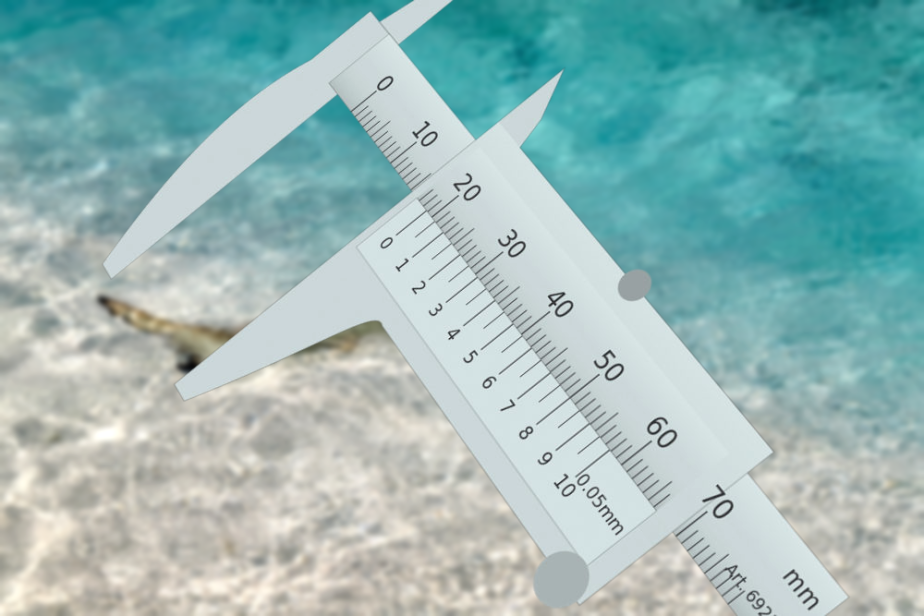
mm 18.8
